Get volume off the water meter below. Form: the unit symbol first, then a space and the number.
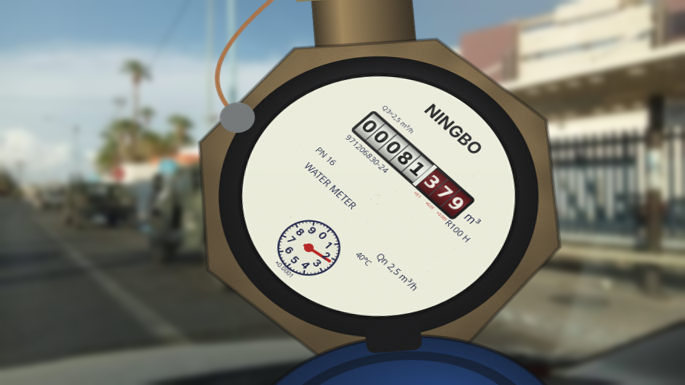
m³ 81.3792
